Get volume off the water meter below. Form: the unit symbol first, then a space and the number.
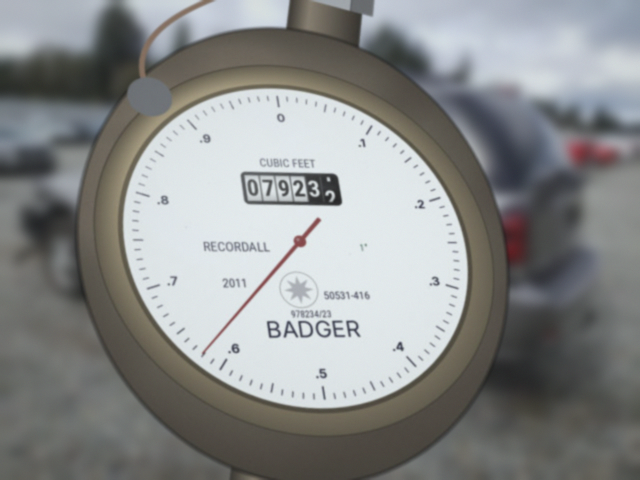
ft³ 79231.62
